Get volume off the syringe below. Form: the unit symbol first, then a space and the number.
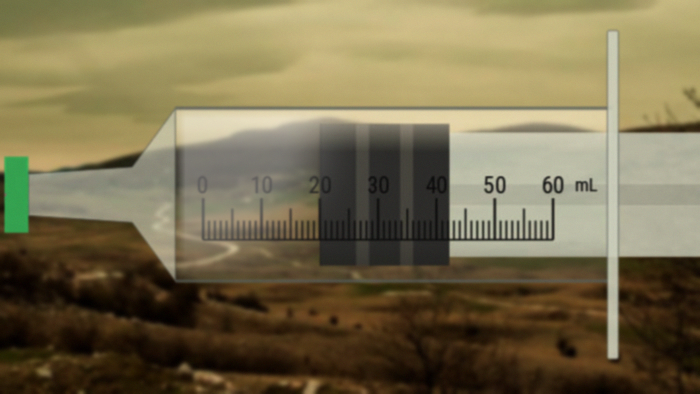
mL 20
